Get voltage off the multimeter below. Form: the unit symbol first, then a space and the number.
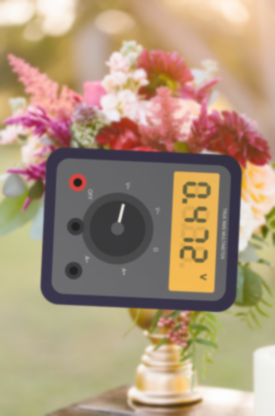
V 0.472
